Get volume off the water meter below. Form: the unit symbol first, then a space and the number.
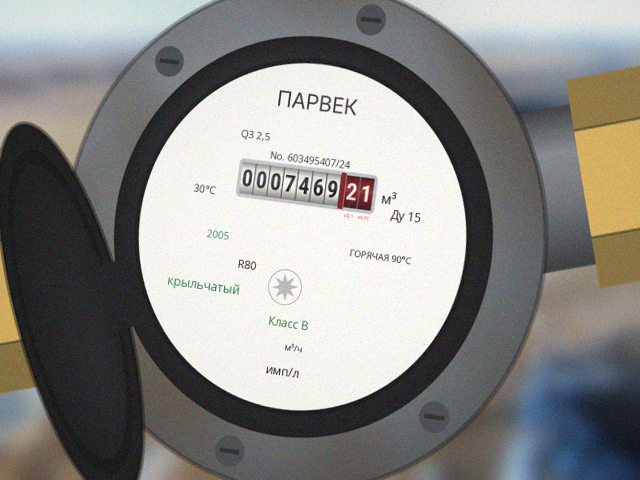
m³ 7469.21
